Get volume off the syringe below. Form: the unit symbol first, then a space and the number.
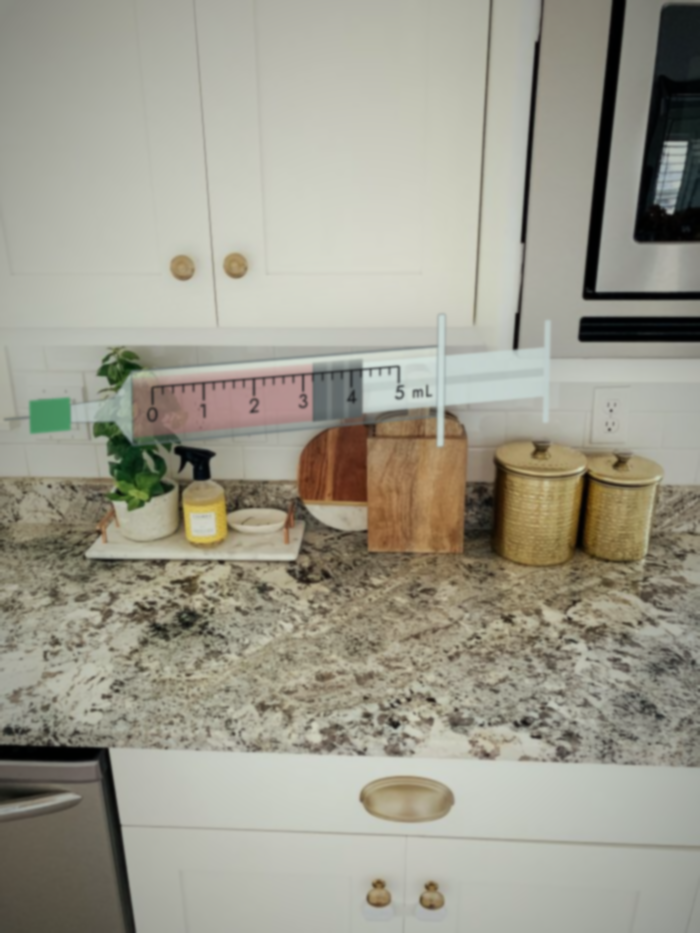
mL 3.2
